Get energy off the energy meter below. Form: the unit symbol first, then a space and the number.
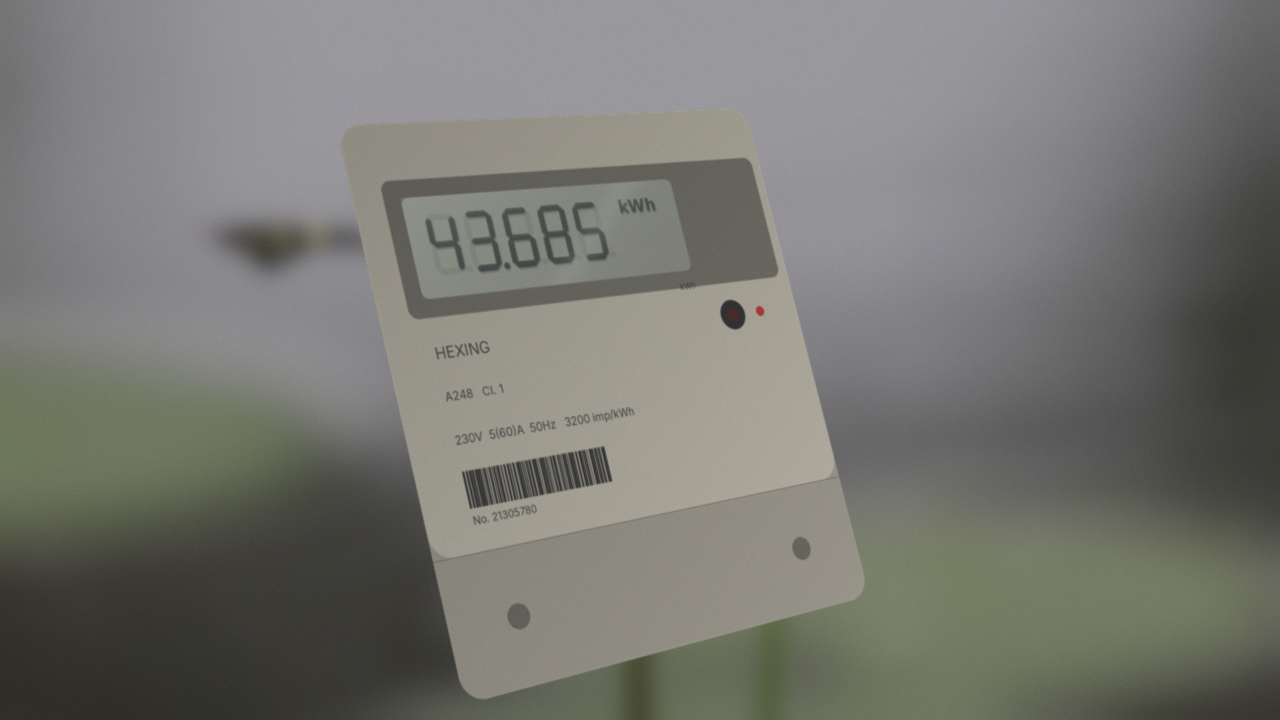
kWh 43.685
